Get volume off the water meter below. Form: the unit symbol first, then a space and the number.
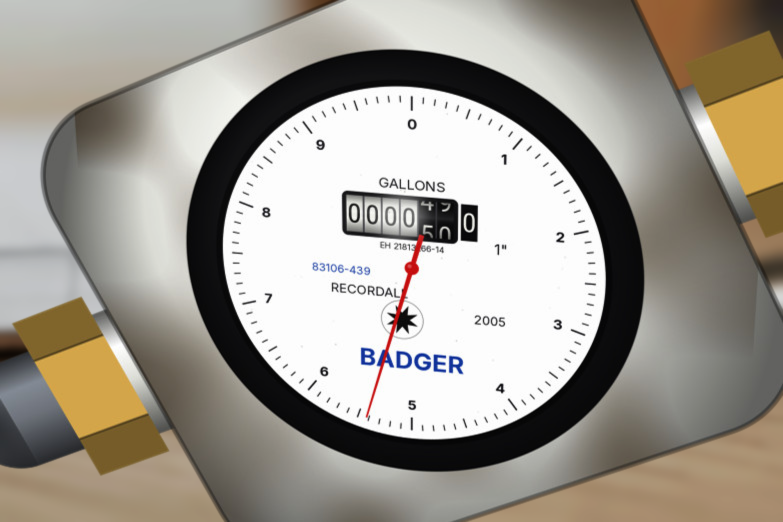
gal 495.4
